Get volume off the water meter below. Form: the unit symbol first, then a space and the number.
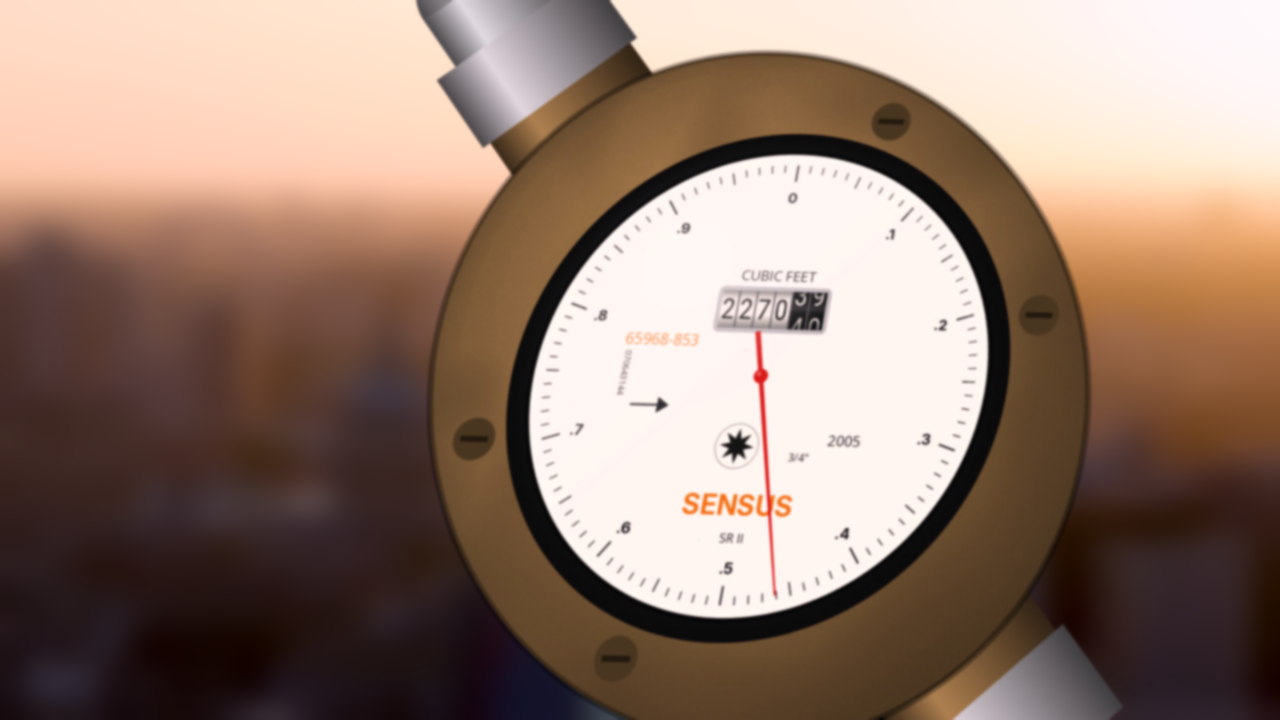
ft³ 227039.46
